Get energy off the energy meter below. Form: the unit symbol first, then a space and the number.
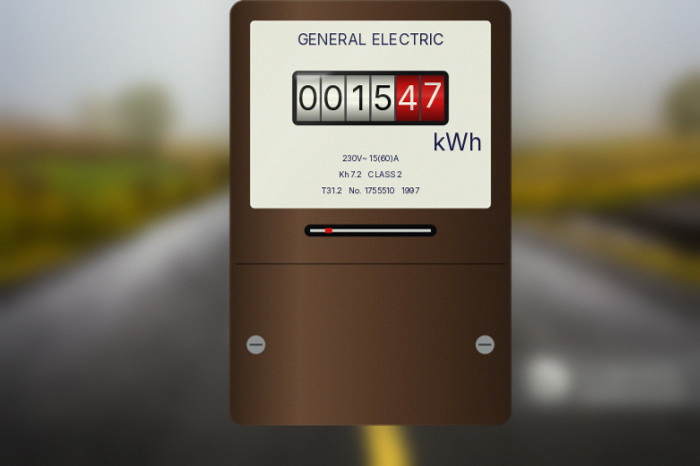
kWh 15.47
